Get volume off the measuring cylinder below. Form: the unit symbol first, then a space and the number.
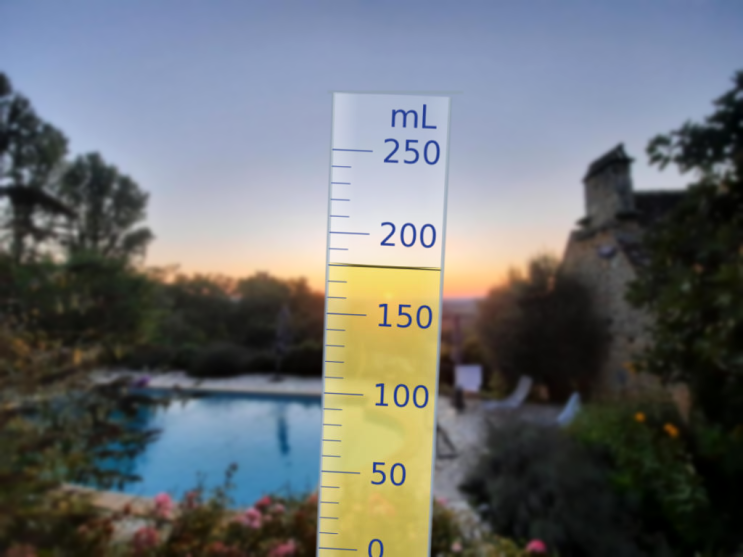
mL 180
